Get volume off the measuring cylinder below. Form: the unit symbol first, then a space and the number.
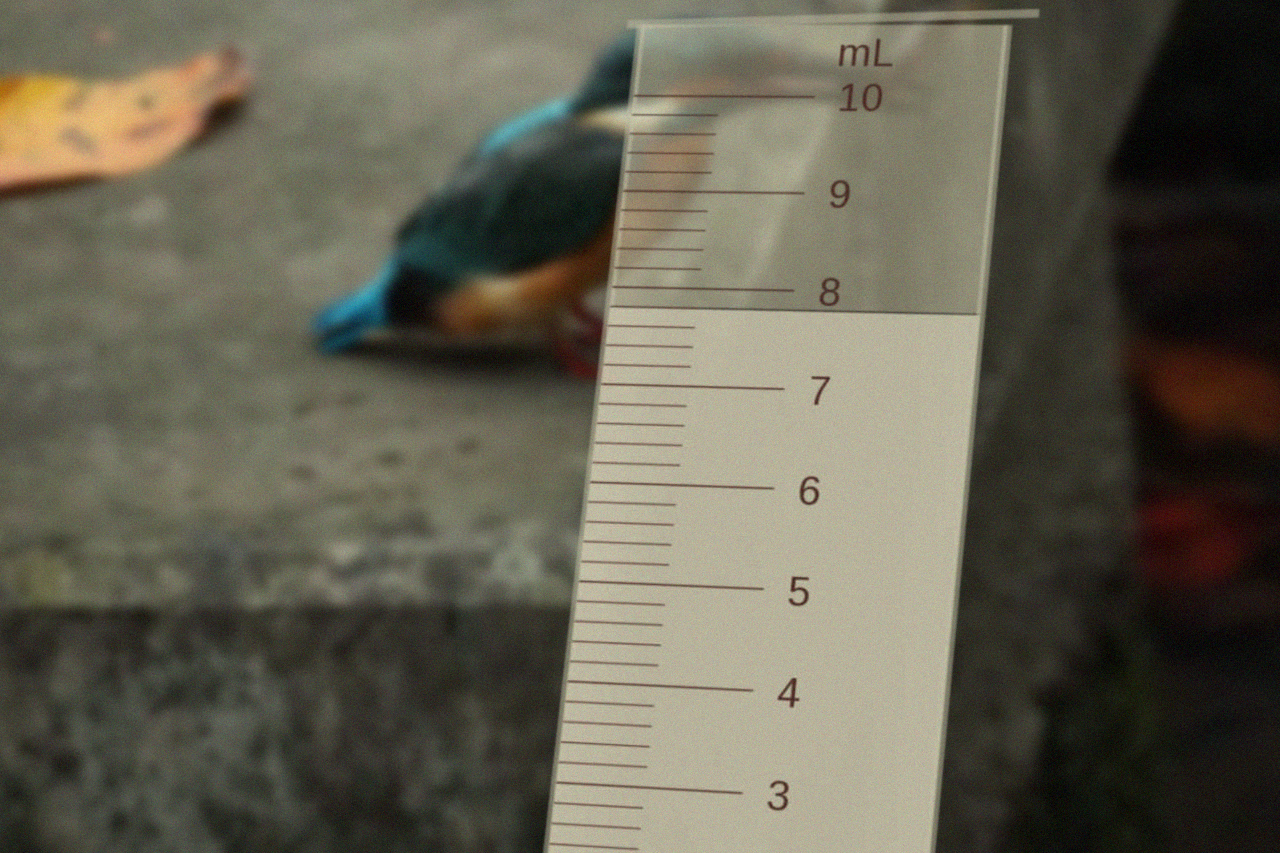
mL 7.8
